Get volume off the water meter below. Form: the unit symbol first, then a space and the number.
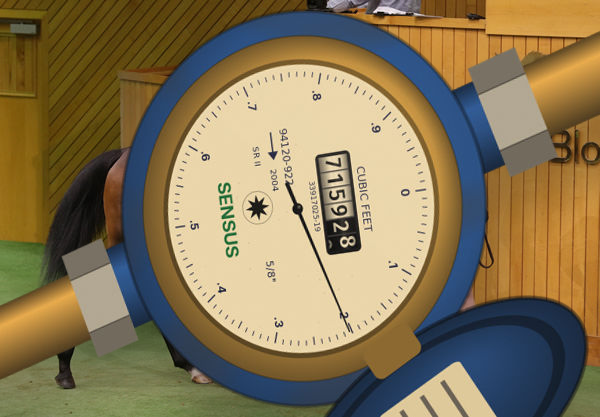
ft³ 715928.20
